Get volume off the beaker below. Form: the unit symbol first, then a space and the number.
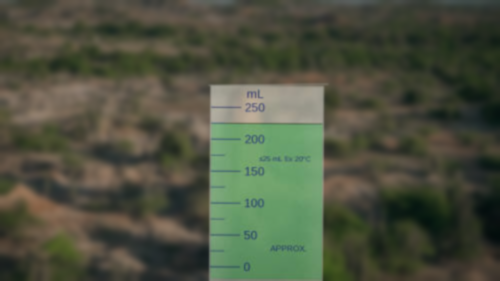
mL 225
